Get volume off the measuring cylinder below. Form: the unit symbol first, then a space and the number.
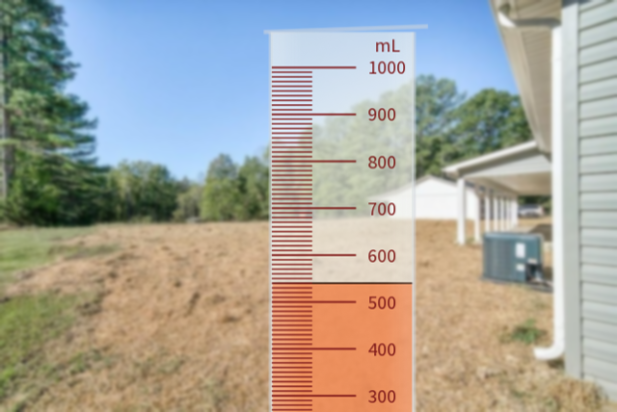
mL 540
